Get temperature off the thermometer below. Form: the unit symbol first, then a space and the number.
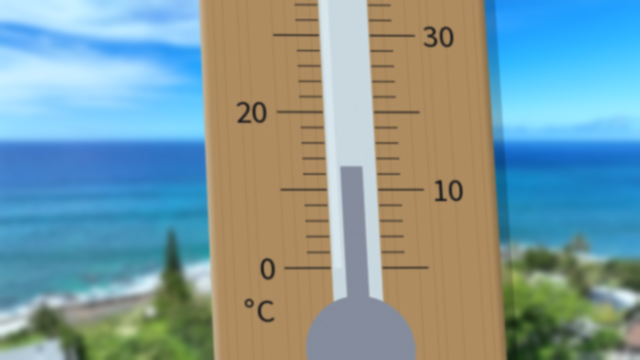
°C 13
